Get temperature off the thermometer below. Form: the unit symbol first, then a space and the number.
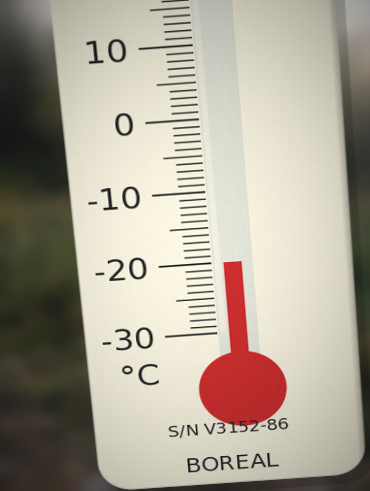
°C -20
